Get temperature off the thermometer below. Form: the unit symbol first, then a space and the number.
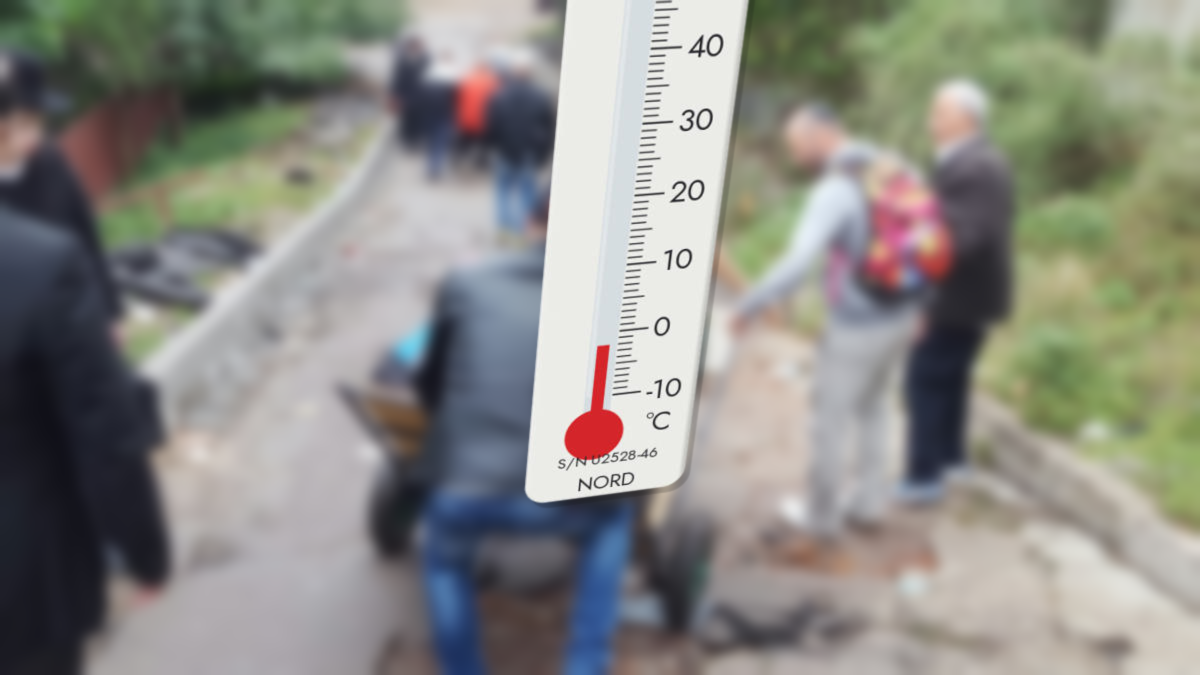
°C -2
